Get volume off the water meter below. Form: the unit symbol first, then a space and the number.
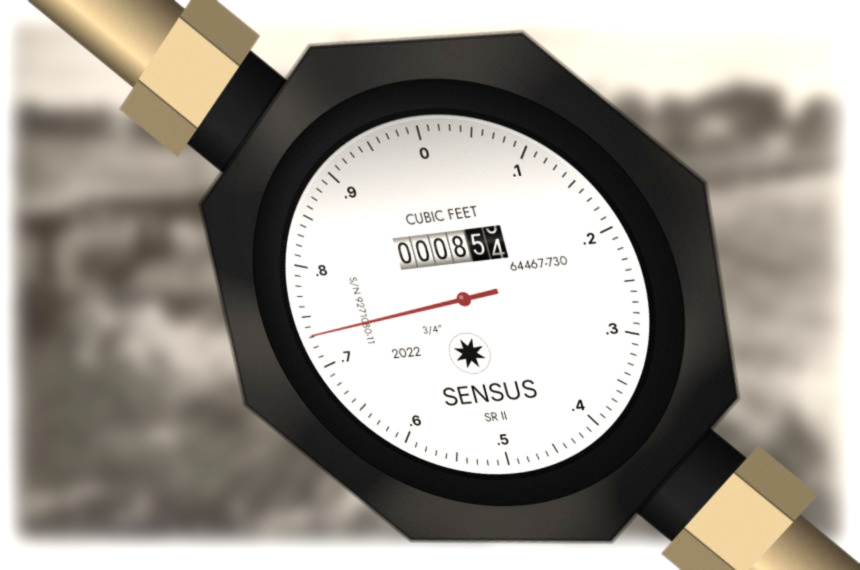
ft³ 853.73
